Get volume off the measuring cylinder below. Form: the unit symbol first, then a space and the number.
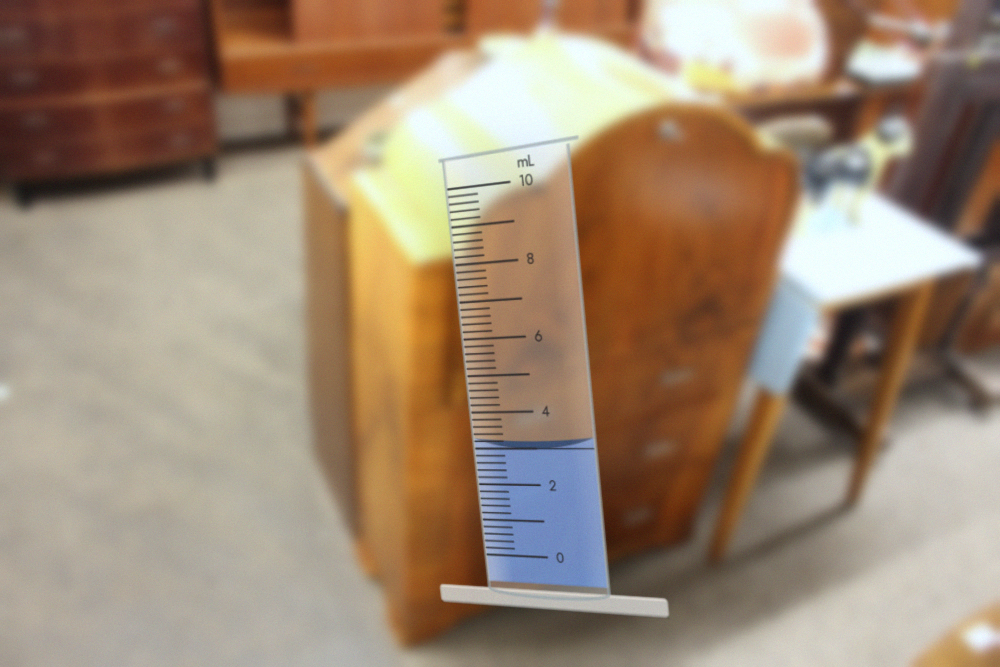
mL 3
